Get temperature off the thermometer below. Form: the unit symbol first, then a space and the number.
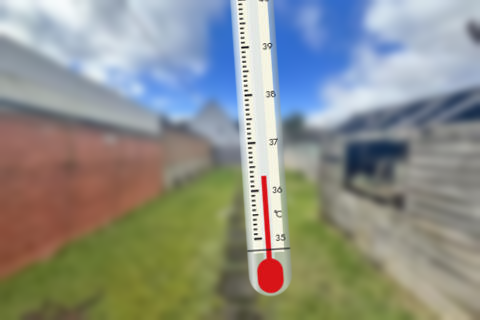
°C 36.3
